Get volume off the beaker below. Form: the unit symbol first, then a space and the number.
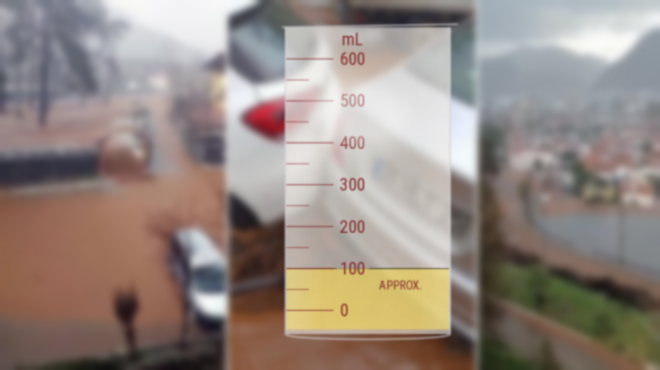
mL 100
